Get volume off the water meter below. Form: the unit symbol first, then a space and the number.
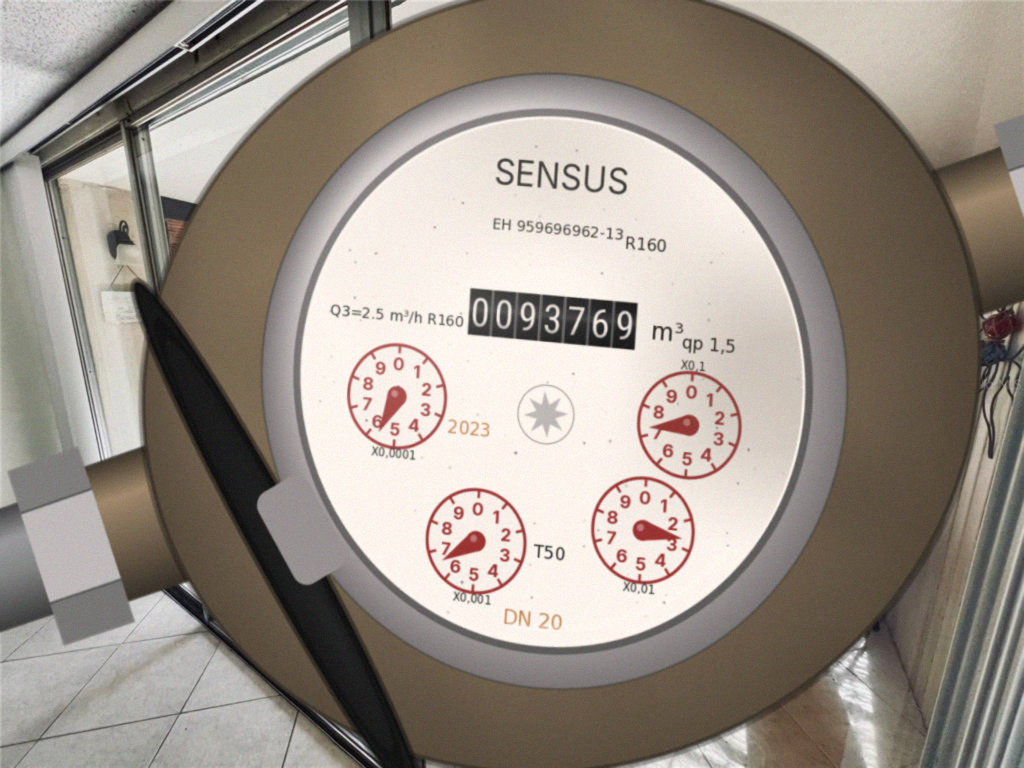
m³ 93769.7265
